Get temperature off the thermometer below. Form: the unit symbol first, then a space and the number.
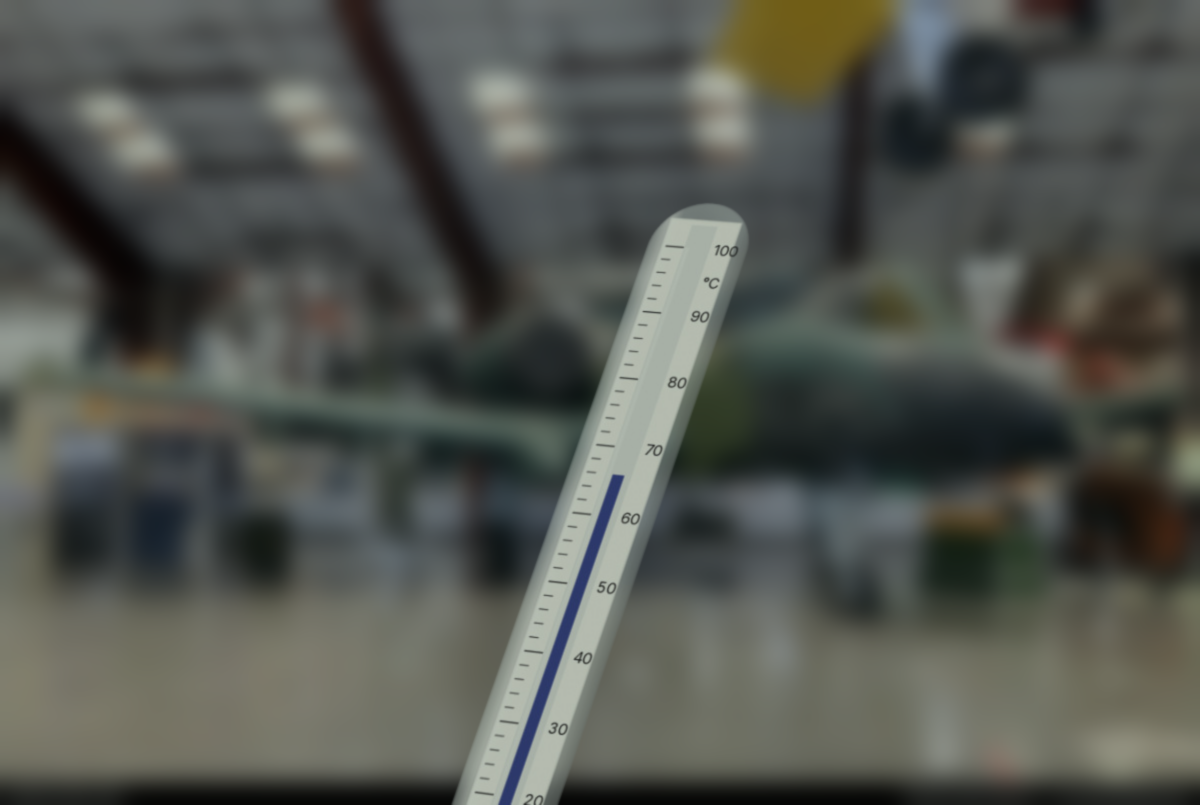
°C 66
